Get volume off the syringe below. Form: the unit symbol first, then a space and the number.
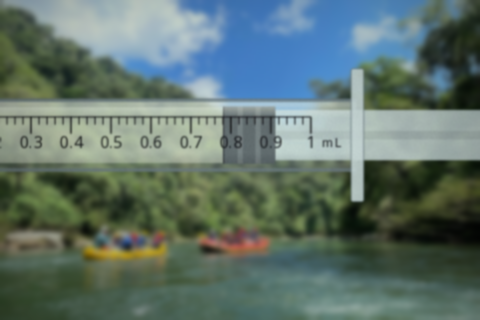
mL 0.78
